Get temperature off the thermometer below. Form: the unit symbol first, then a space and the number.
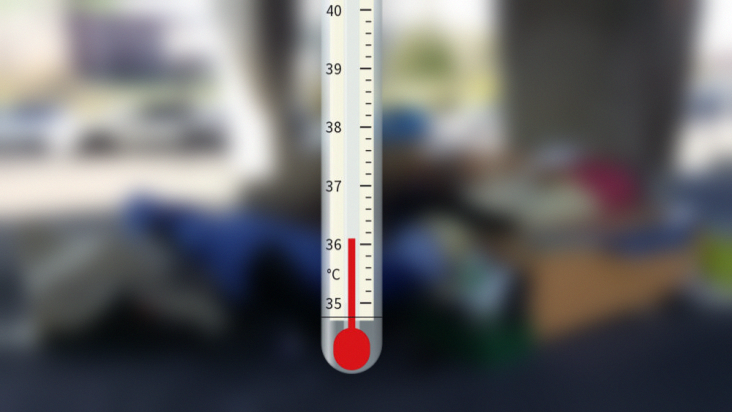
°C 36.1
